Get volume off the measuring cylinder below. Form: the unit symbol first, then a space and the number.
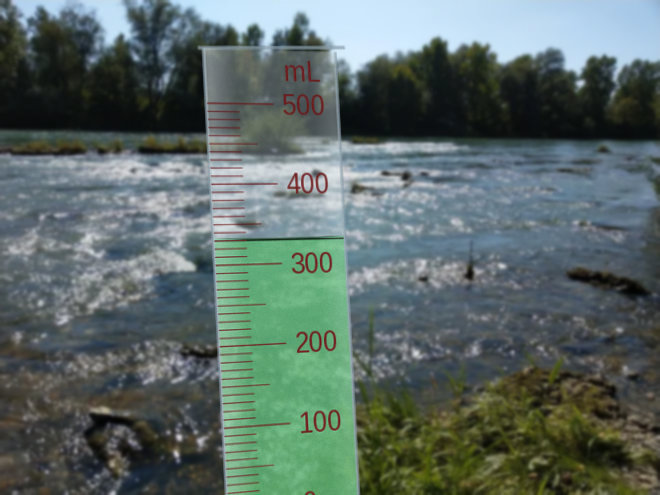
mL 330
